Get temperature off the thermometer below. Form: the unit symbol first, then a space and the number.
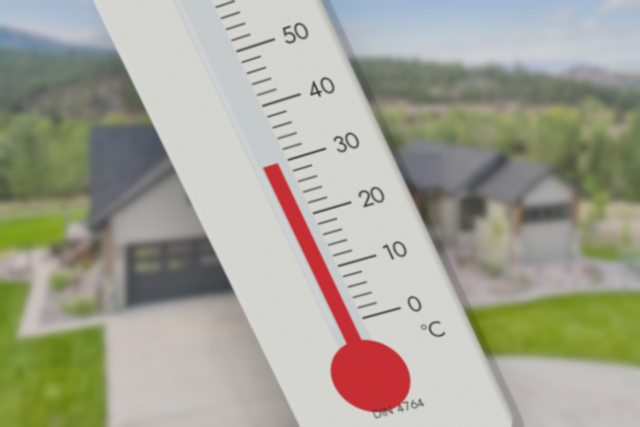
°C 30
